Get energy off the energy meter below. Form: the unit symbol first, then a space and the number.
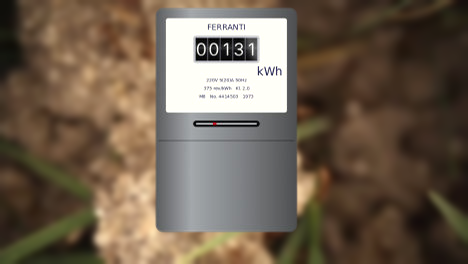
kWh 131
